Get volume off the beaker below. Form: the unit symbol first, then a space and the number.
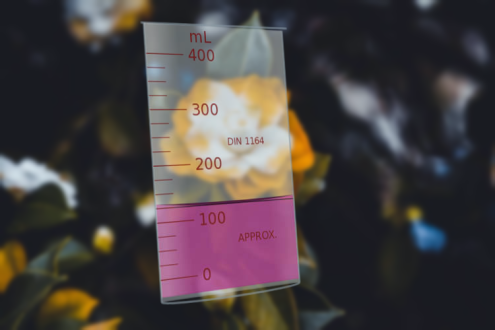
mL 125
